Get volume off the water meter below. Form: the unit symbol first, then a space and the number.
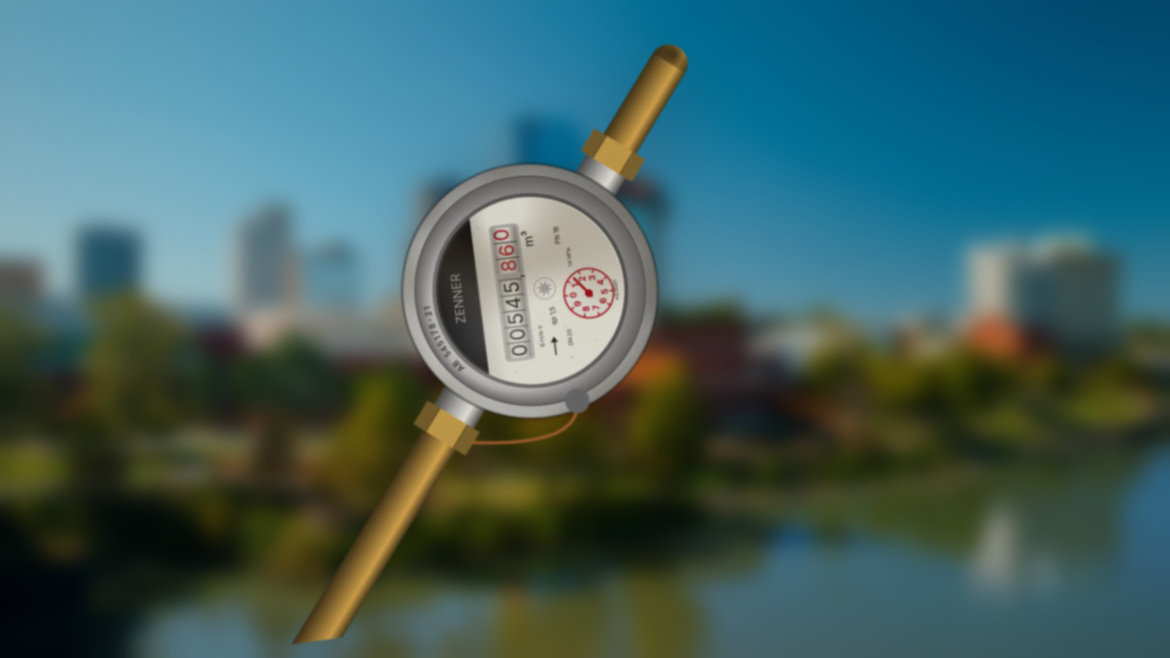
m³ 545.8601
